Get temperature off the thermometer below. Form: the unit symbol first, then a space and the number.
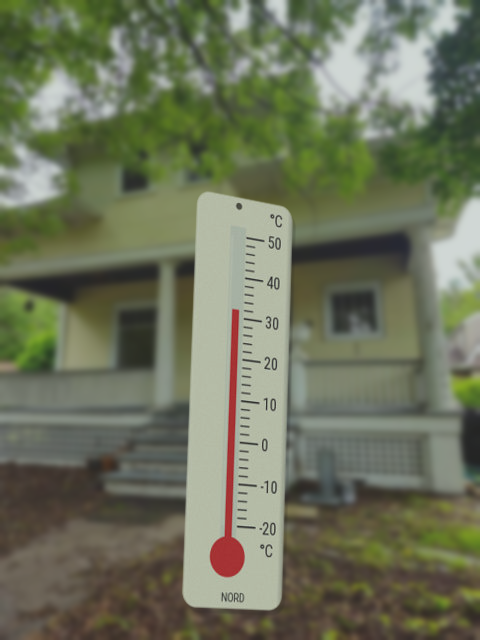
°C 32
